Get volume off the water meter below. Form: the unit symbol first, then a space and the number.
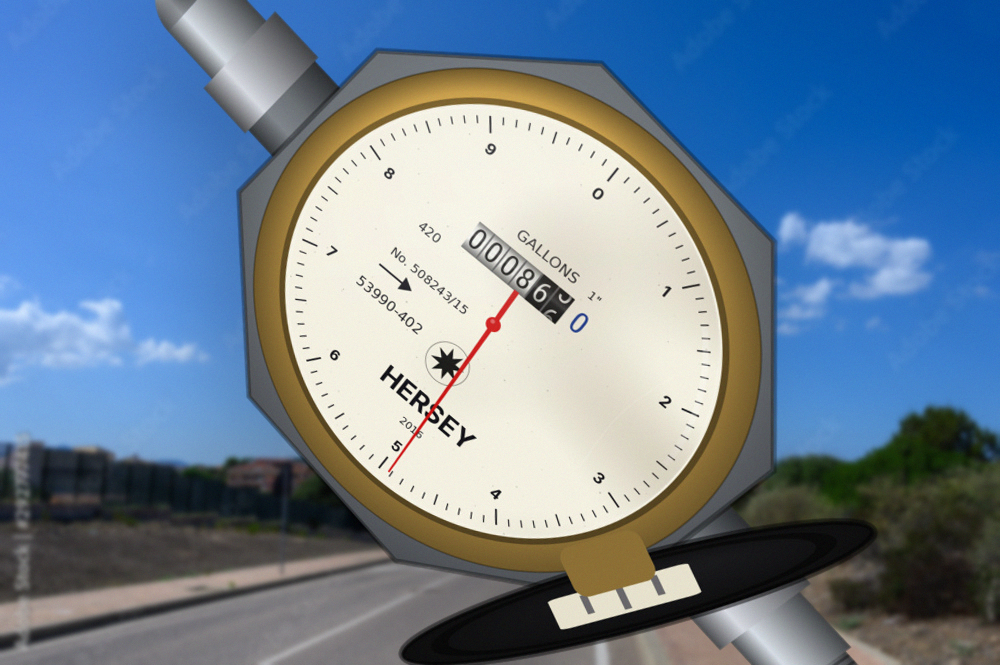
gal 8654.9
